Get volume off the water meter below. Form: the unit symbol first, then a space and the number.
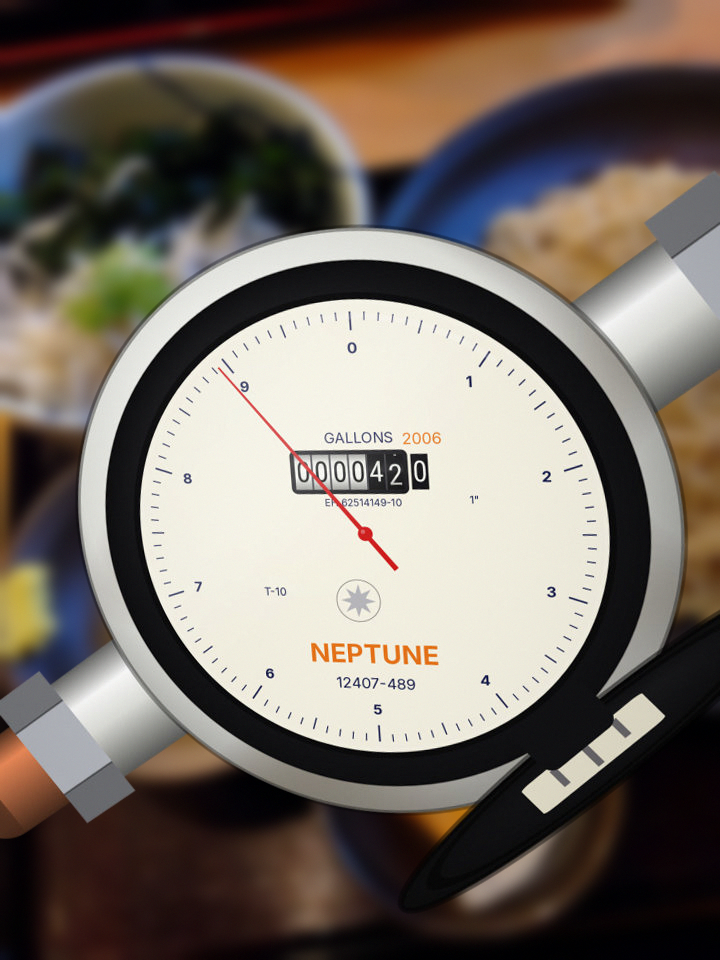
gal 418.9
